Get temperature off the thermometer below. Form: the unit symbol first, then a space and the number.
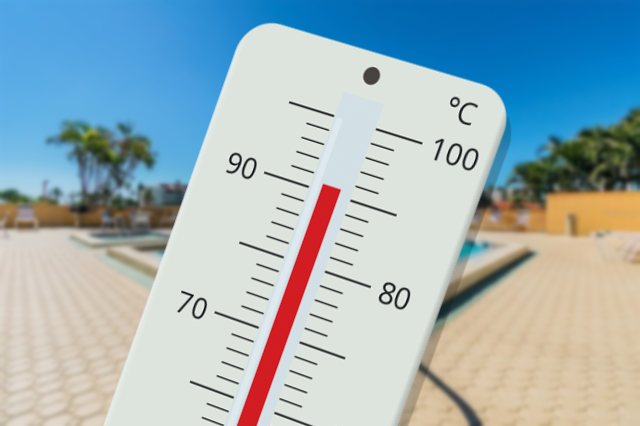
°C 91
